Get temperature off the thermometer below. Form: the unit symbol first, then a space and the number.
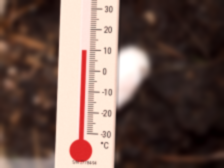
°C 10
